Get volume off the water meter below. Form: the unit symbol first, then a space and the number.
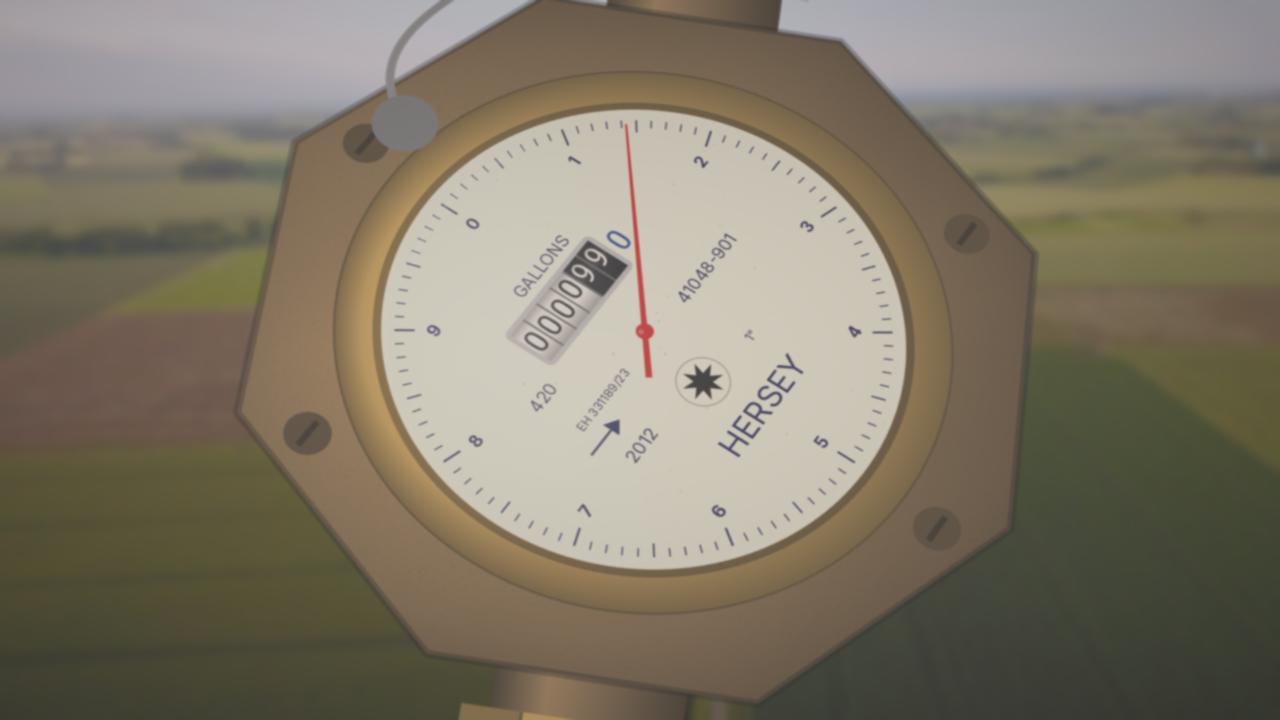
gal 991.4
